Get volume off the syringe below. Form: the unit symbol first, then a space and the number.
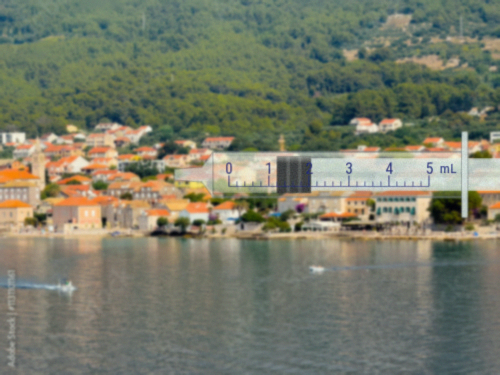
mL 1.2
